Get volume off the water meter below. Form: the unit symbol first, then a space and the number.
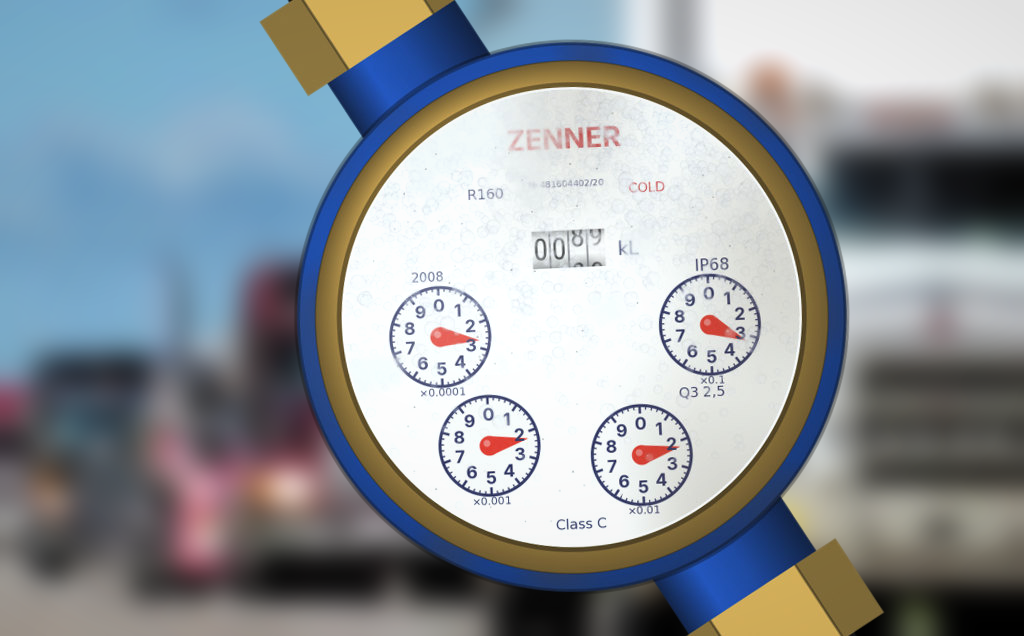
kL 89.3222
